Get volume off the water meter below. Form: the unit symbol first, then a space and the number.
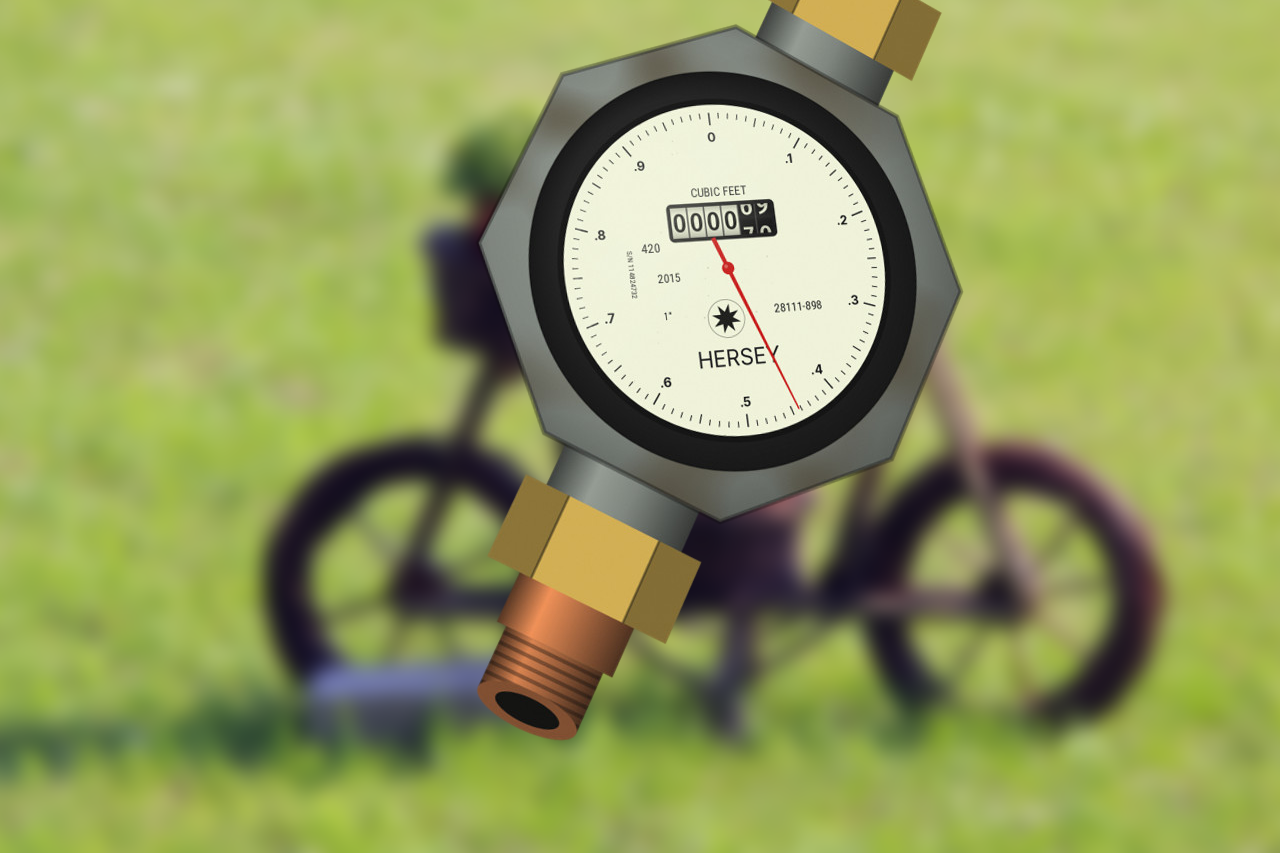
ft³ 69.44
